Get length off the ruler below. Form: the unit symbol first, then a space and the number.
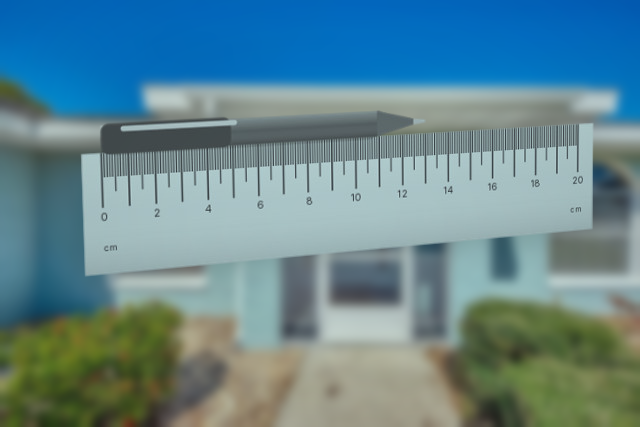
cm 13
